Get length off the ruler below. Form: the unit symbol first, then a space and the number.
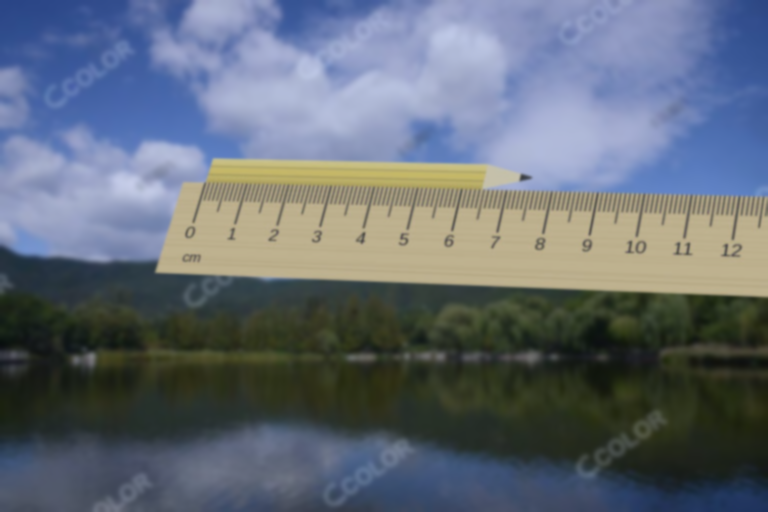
cm 7.5
